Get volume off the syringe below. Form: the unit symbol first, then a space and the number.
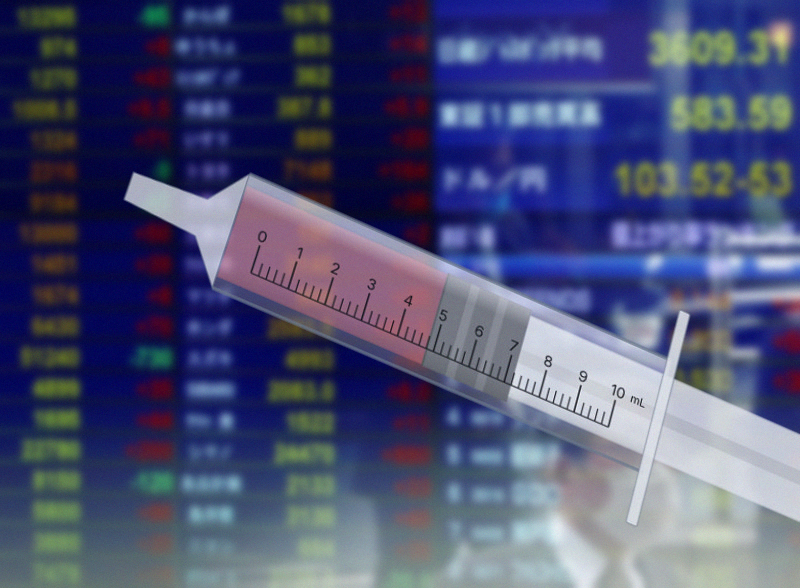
mL 4.8
